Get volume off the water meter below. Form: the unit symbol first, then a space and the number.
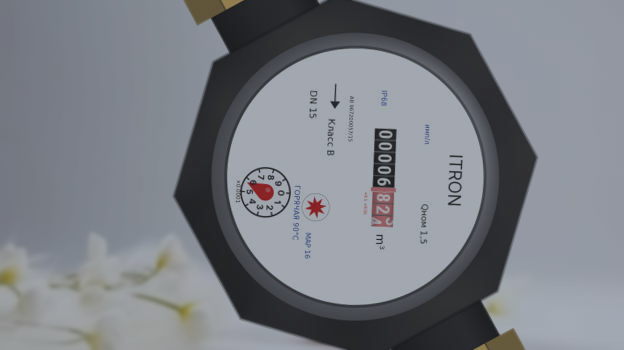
m³ 6.8235
